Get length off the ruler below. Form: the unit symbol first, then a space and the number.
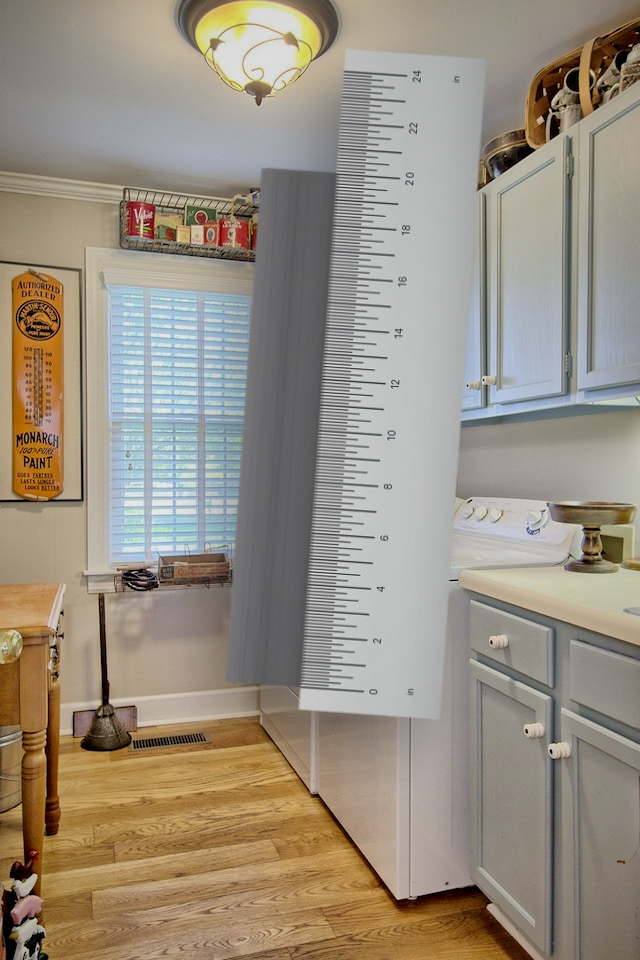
in 20
